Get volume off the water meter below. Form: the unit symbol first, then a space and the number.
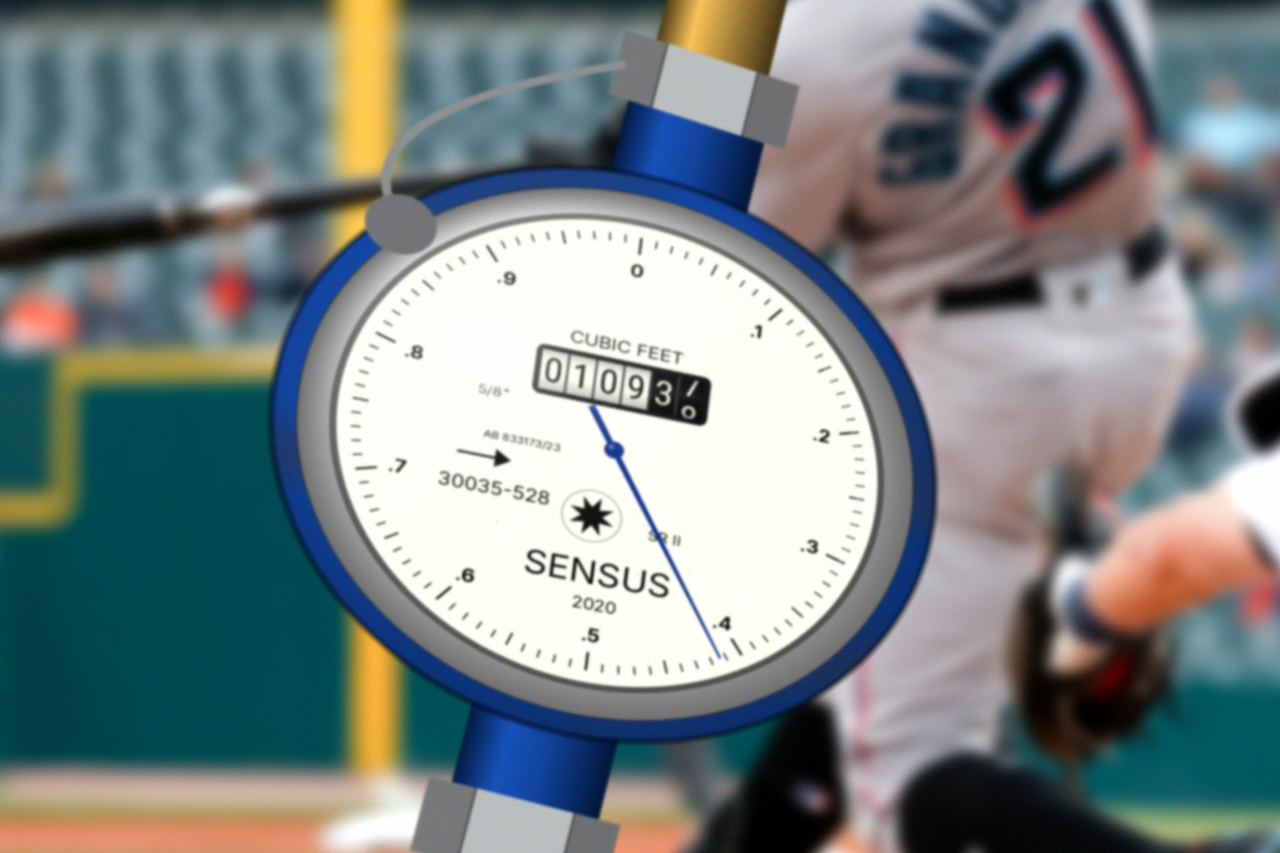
ft³ 10937.41
